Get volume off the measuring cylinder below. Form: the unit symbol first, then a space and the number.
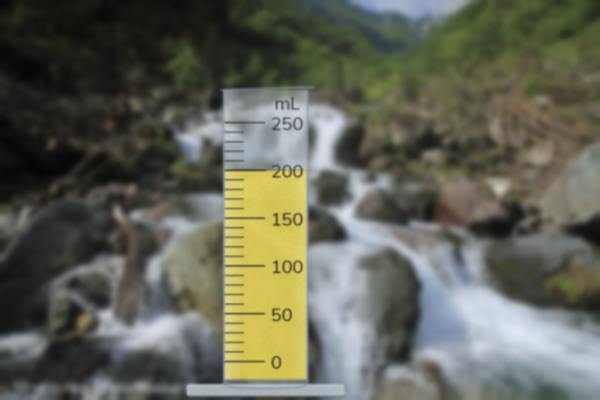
mL 200
